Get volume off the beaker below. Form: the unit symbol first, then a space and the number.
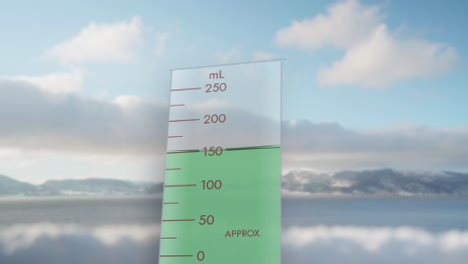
mL 150
